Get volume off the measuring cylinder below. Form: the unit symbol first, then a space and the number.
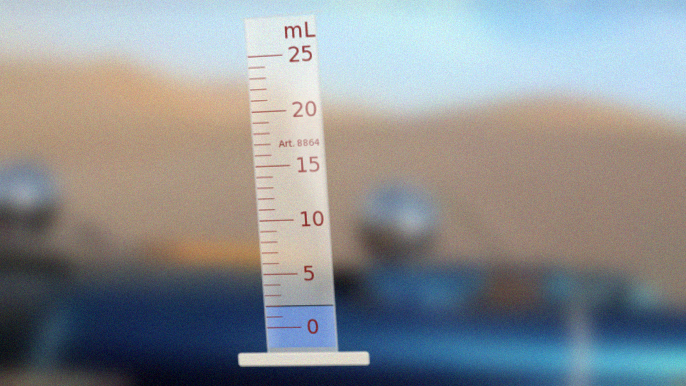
mL 2
